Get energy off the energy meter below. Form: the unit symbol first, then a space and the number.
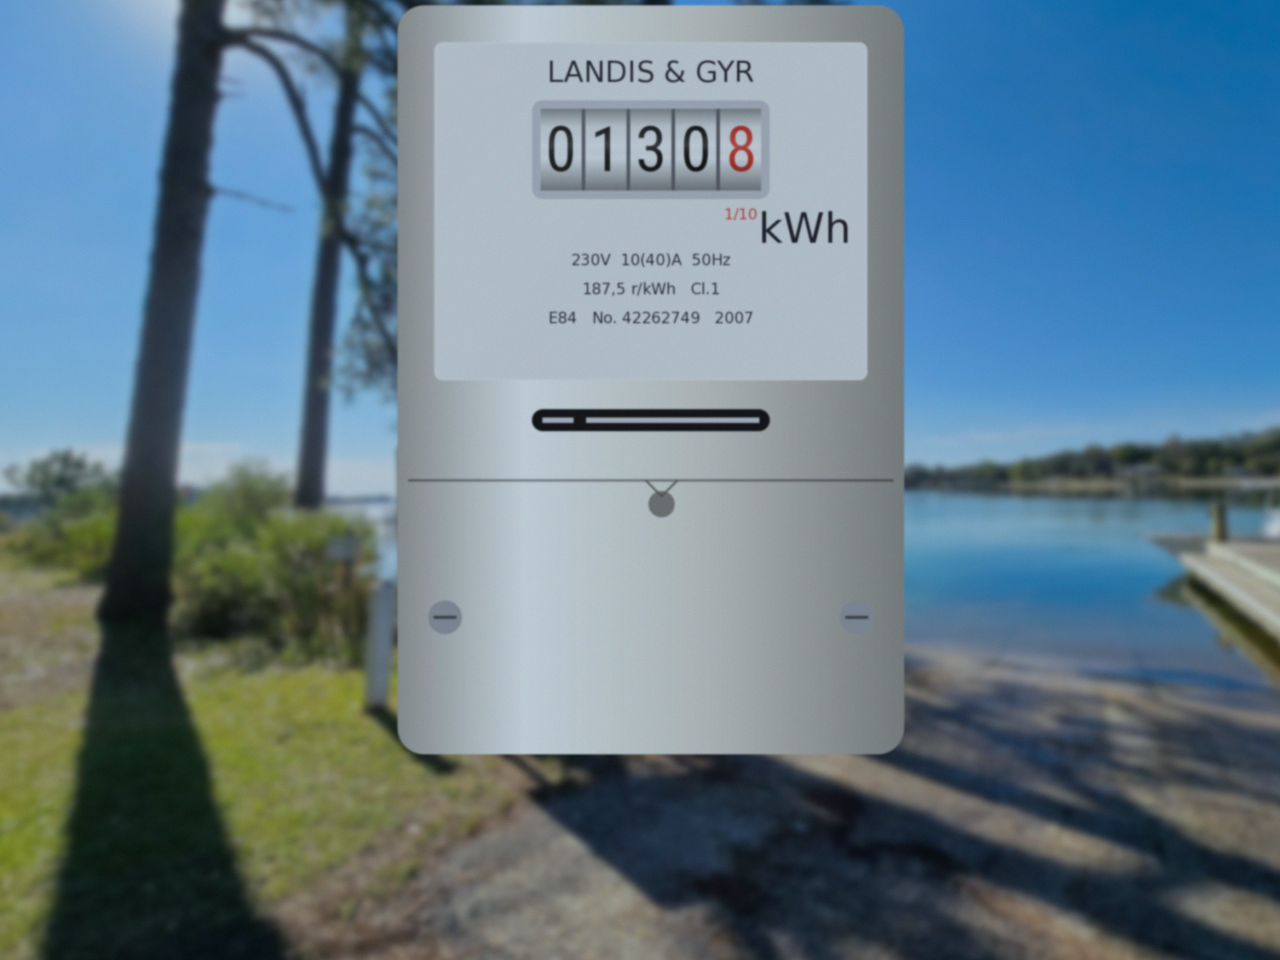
kWh 130.8
